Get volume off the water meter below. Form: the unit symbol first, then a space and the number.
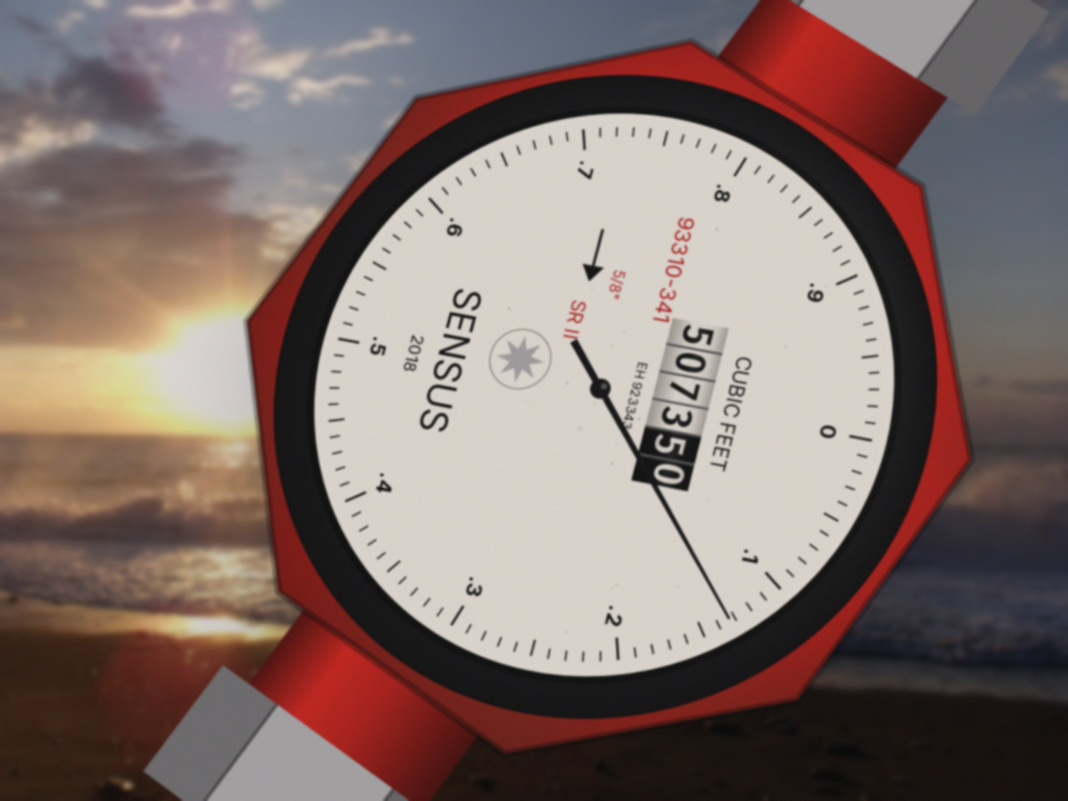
ft³ 507350.13
